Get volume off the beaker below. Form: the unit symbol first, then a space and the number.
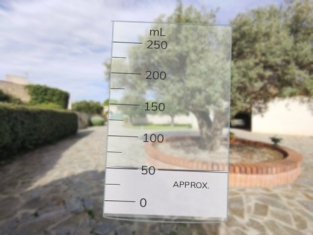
mL 50
